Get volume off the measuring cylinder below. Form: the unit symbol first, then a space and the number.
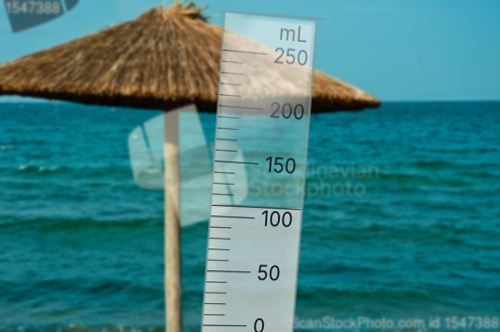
mL 110
